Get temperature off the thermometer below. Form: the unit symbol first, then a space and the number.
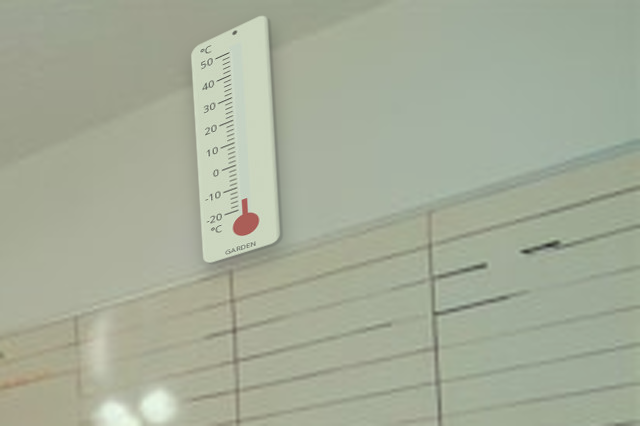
°C -16
